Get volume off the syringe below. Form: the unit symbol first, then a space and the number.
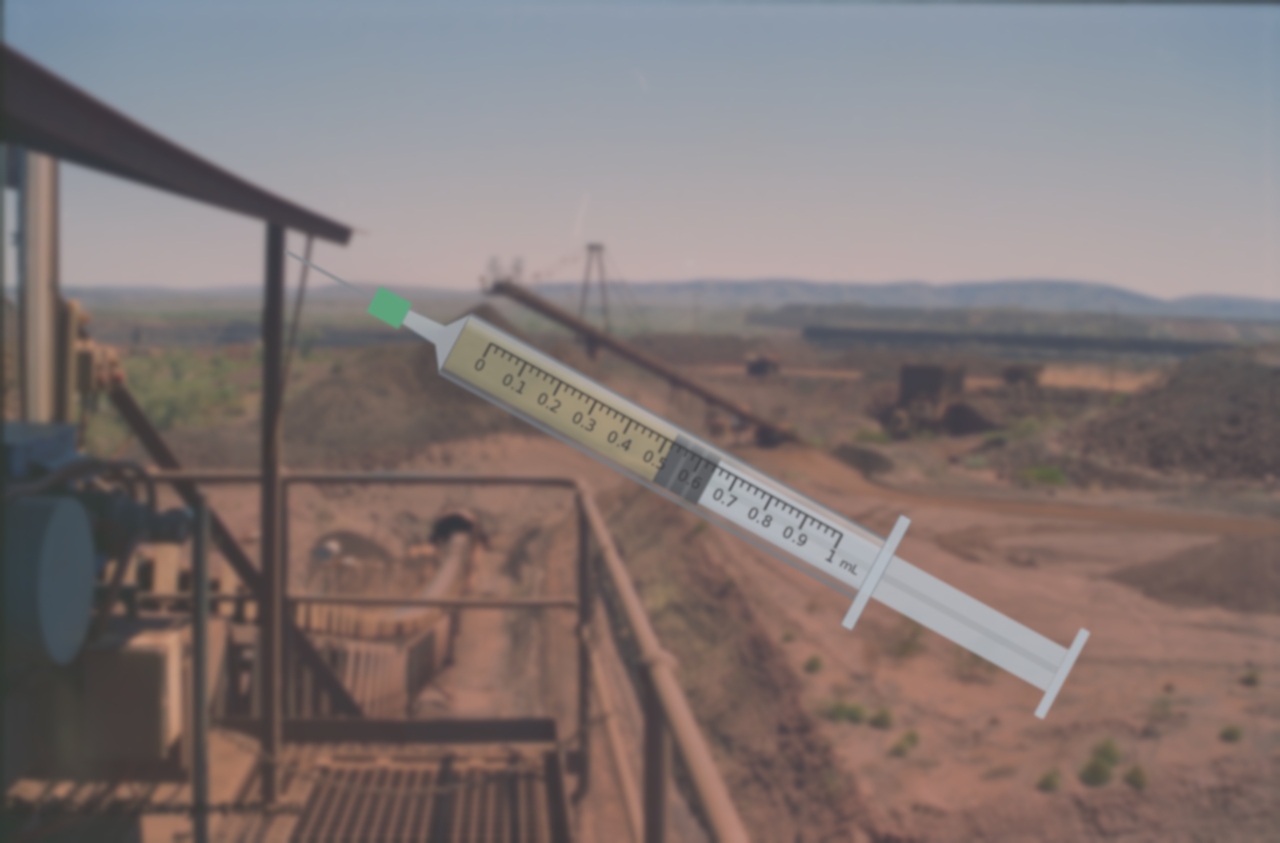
mL 0.52
